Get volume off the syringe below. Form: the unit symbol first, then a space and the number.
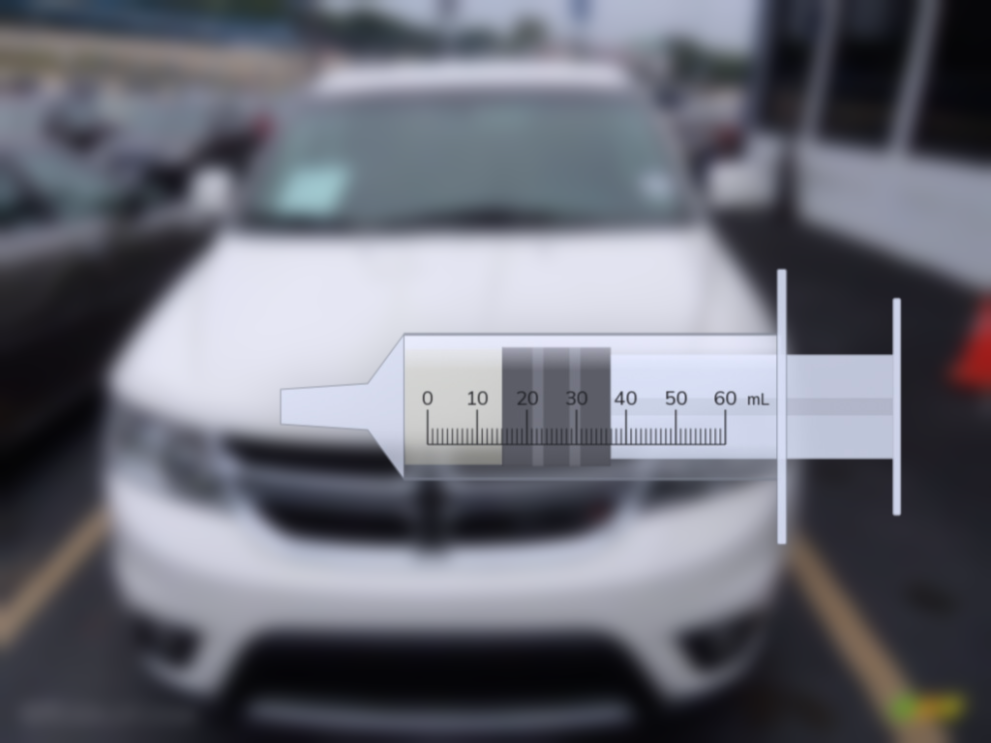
mL 15
